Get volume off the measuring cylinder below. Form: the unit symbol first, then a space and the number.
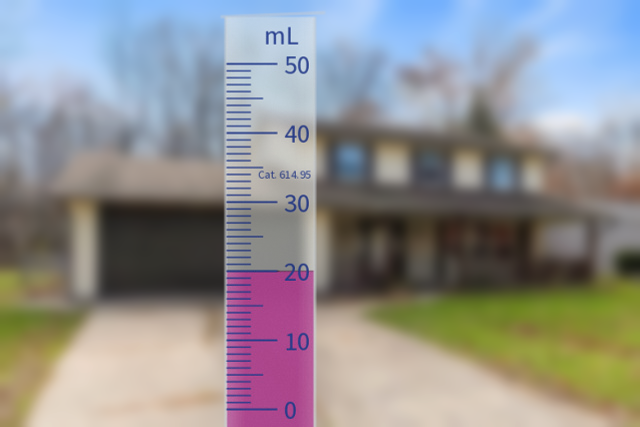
mL 20
